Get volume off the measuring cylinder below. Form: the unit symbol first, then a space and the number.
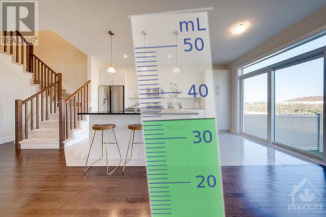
mL 34
